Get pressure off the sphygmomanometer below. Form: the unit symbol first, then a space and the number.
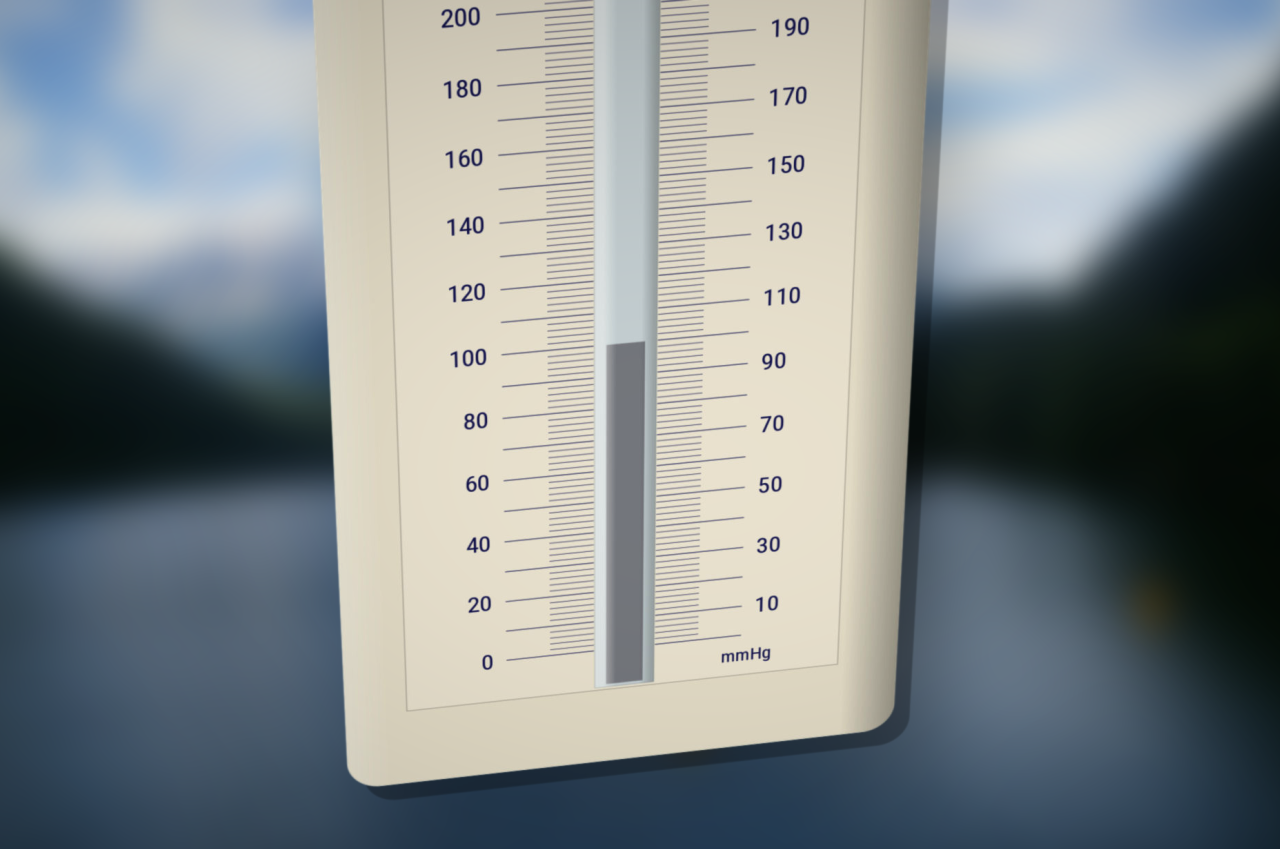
mmHg 100
